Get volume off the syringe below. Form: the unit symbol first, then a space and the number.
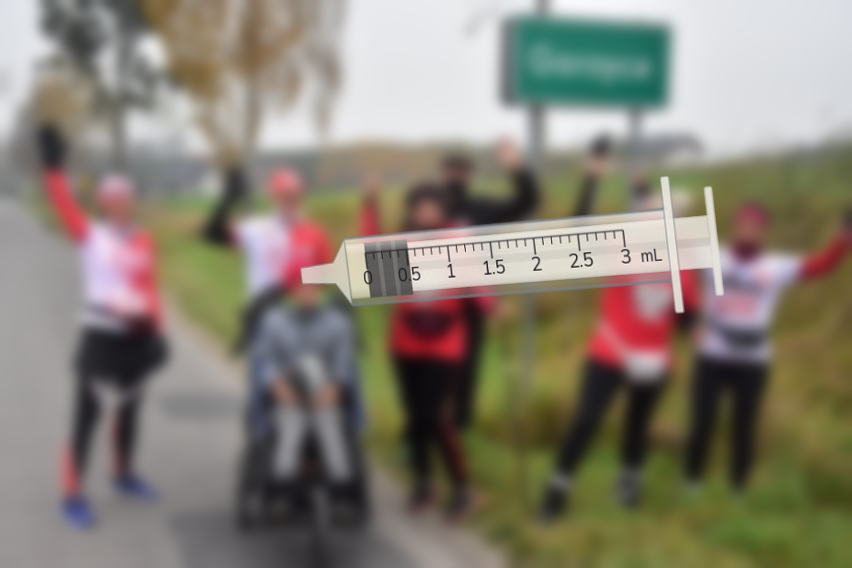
mL 0
